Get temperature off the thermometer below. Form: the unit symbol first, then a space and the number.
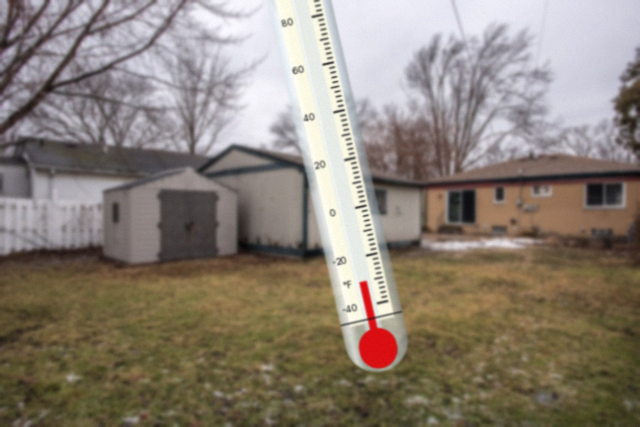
°F -30
